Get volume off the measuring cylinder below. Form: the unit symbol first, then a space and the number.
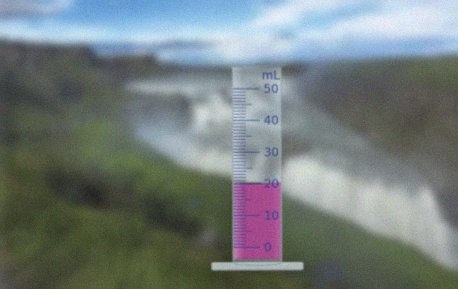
mL 20
